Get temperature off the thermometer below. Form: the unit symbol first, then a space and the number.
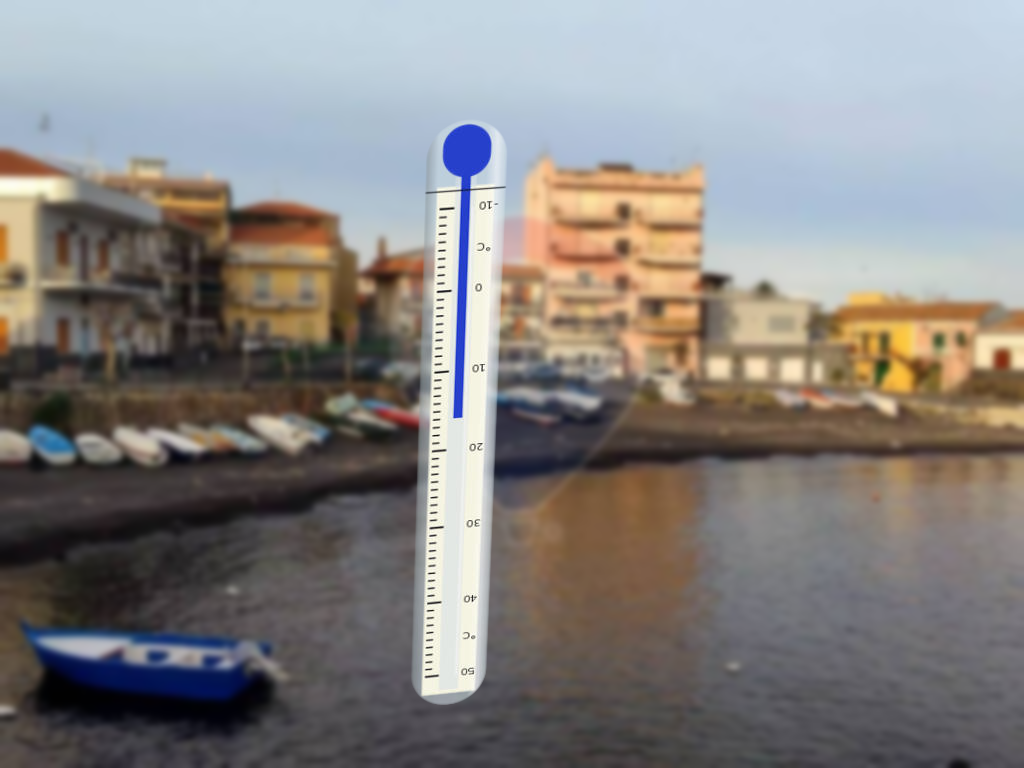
°C 16
